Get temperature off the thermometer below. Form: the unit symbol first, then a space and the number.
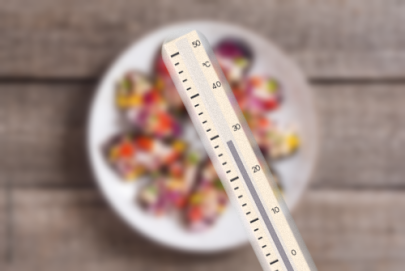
°C 28
